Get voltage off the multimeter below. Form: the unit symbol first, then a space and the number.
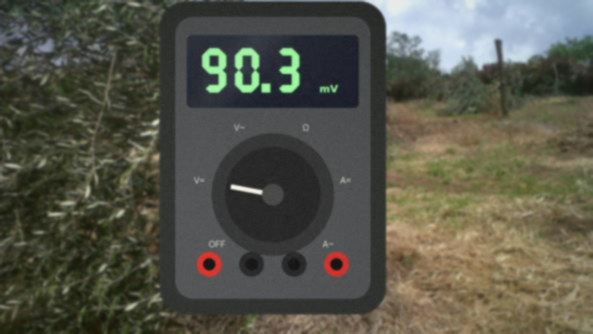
mV 90.3
